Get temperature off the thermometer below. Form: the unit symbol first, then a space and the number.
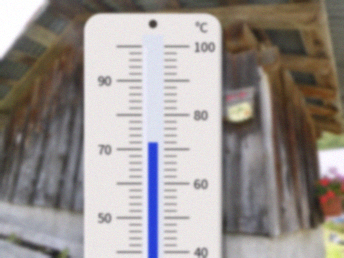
°C 72
